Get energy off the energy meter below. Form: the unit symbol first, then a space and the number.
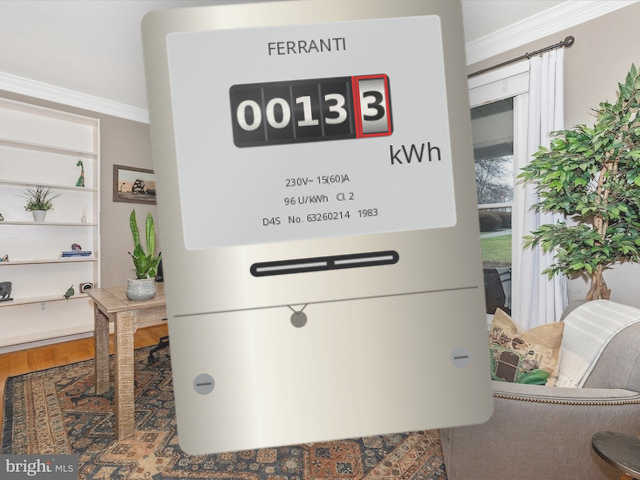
kWh 13.3
